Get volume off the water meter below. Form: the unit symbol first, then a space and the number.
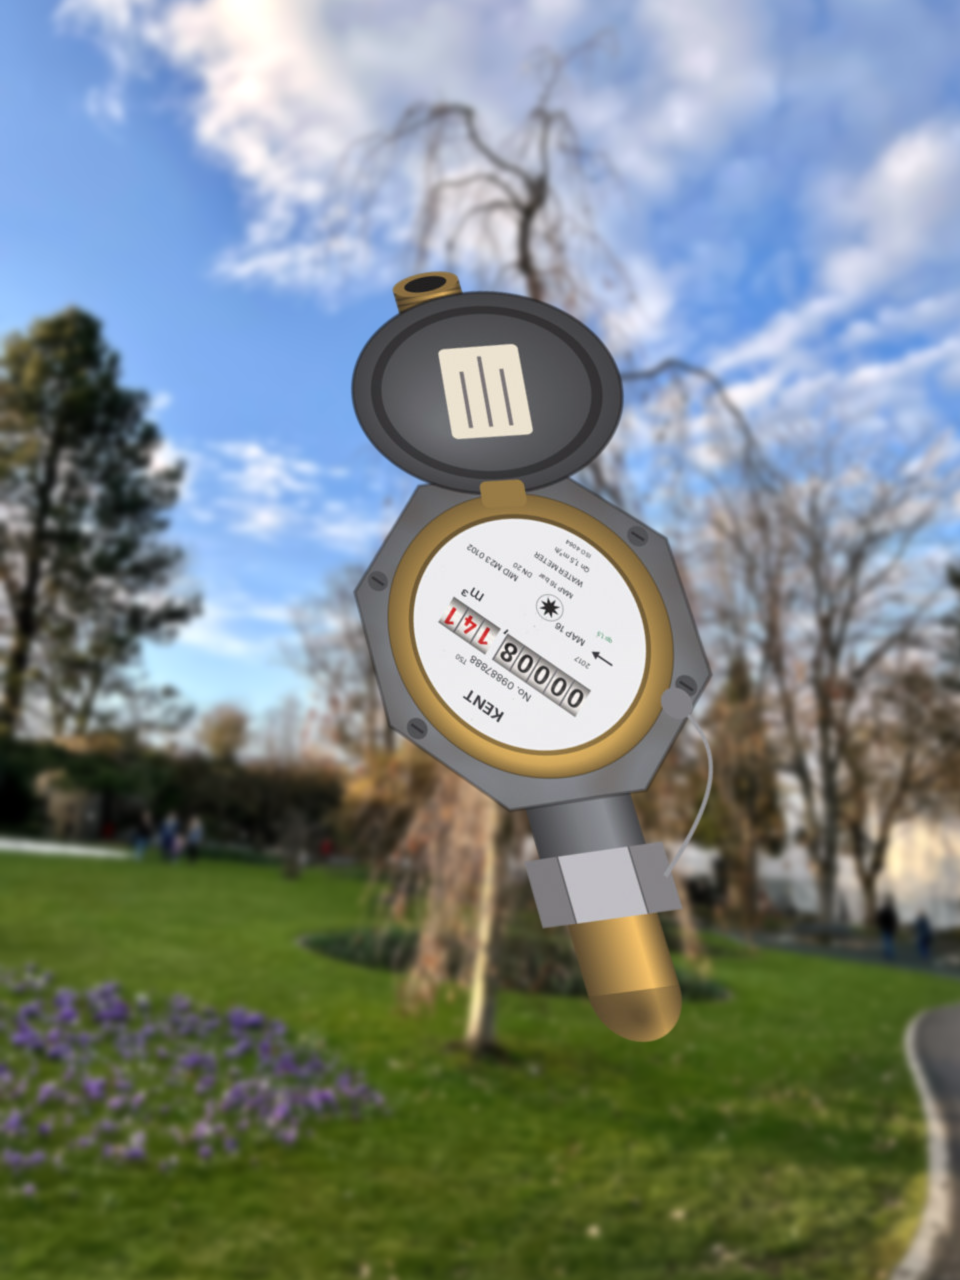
m³ 8.141
